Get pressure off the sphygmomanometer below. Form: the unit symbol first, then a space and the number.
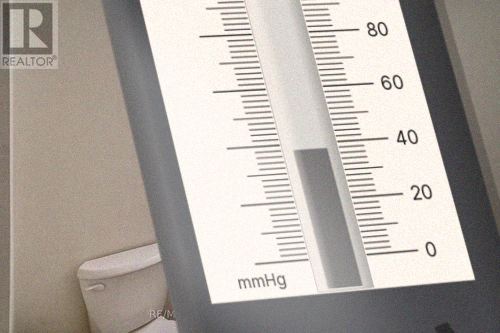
mmHg 38
